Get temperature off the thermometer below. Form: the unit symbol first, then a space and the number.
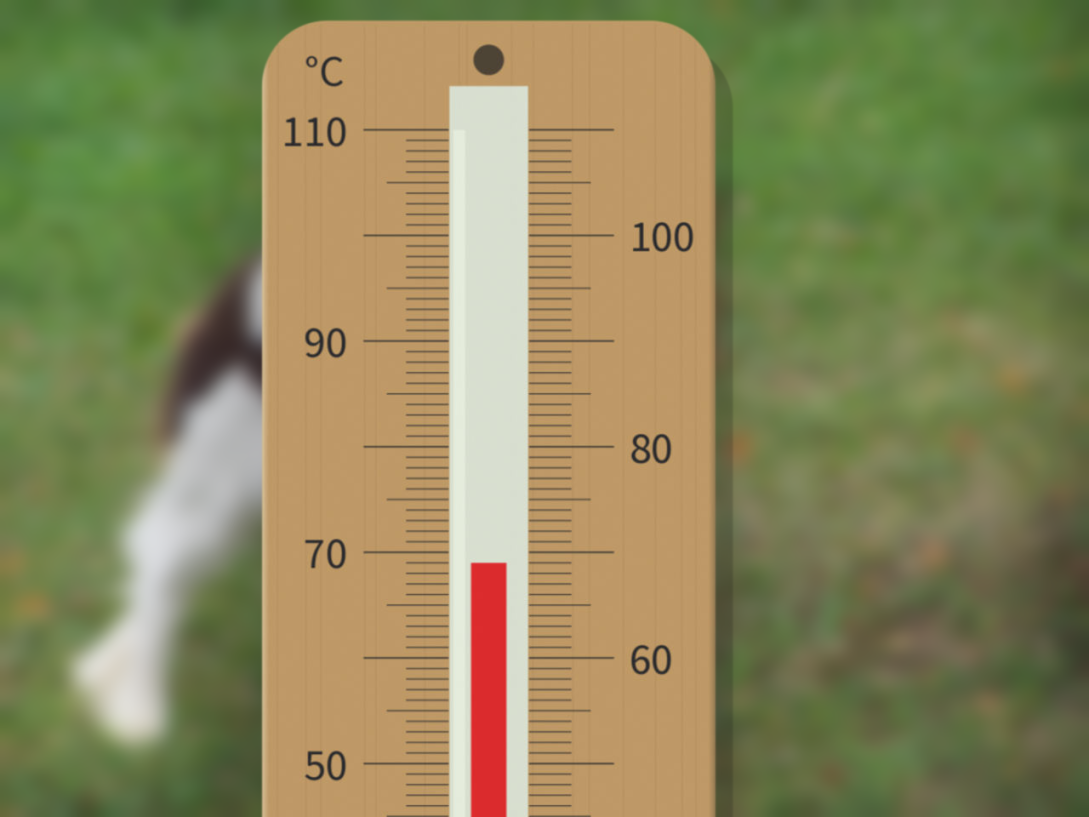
°C 69
